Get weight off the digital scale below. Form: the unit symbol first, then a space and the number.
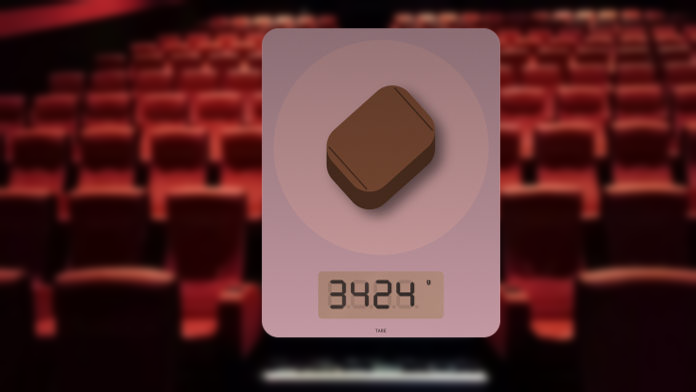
g 3424
